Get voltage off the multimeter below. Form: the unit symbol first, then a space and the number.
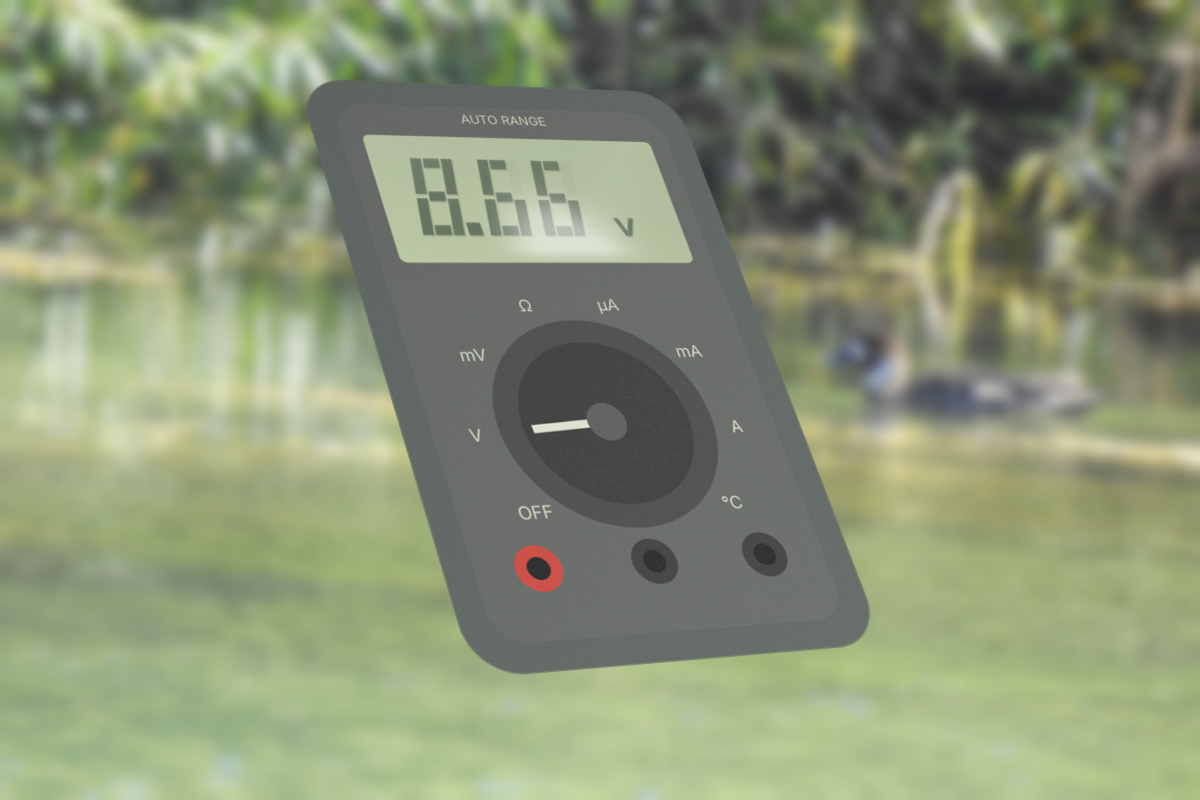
V 8.66
